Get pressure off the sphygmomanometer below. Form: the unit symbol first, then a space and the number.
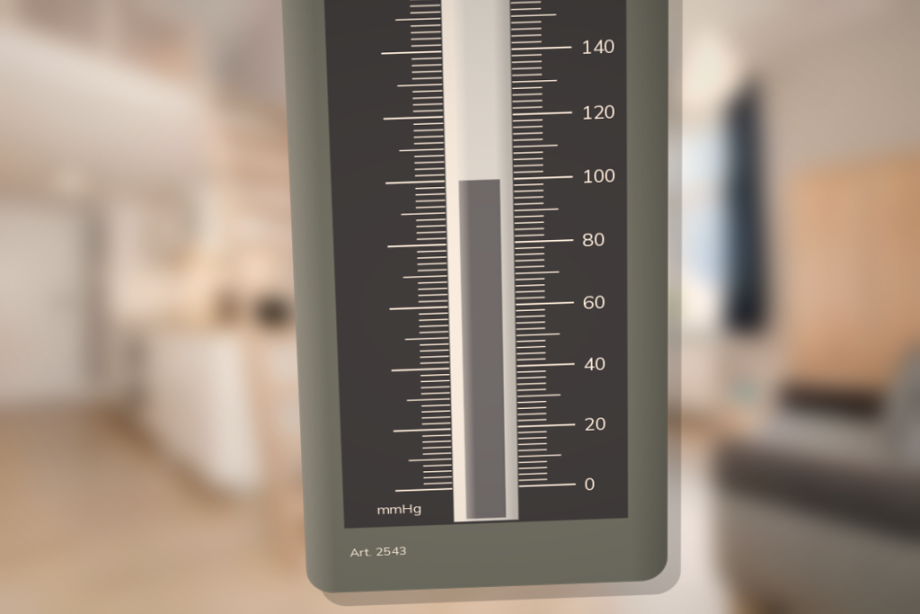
mmHg 100
